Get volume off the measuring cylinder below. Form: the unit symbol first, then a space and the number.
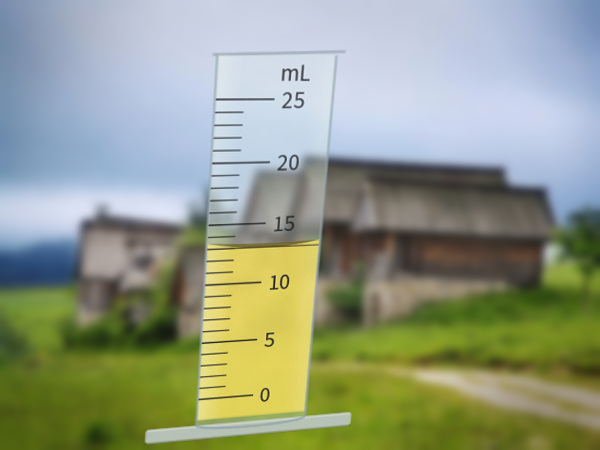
mL 13
